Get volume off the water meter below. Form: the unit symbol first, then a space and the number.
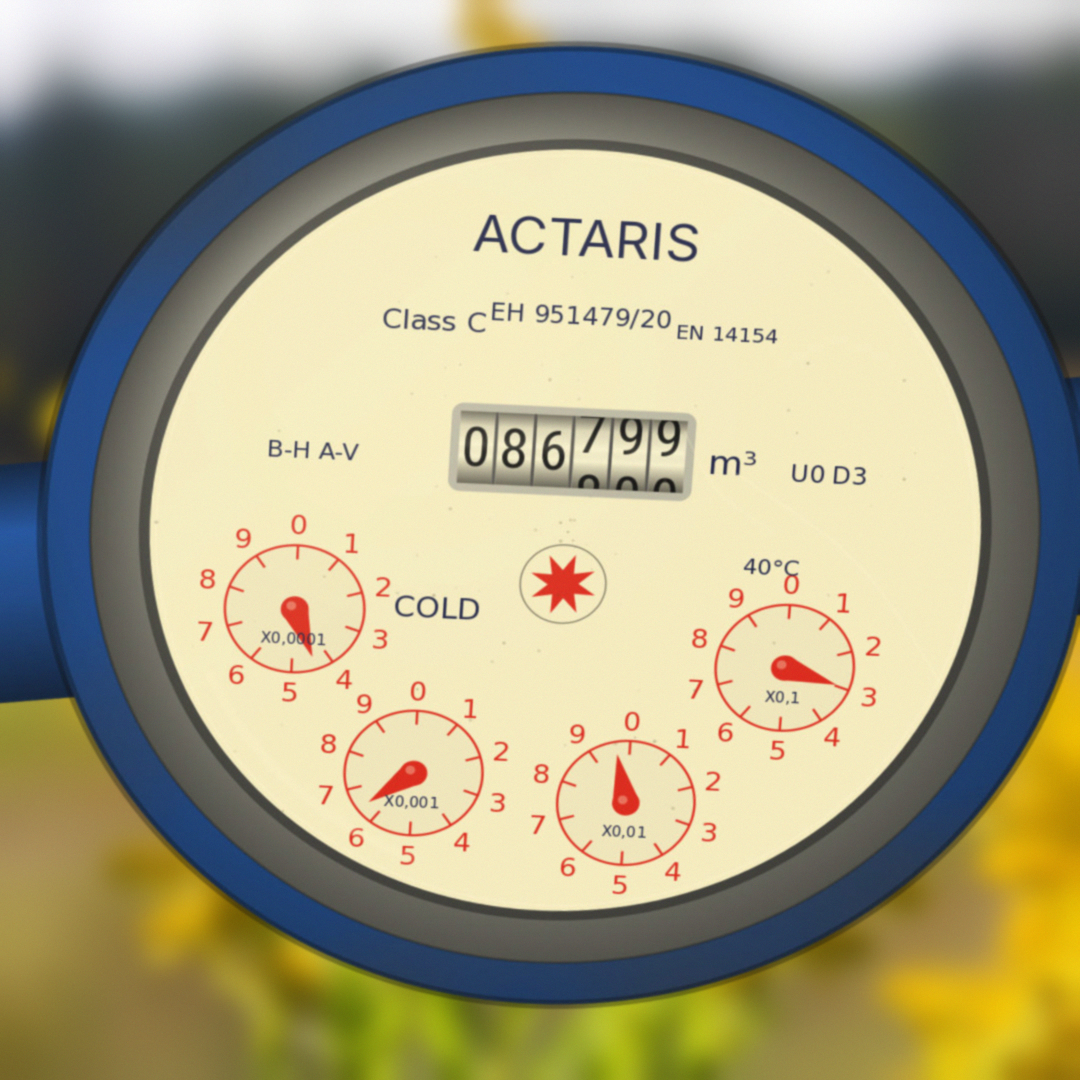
m³ 86799.2964
